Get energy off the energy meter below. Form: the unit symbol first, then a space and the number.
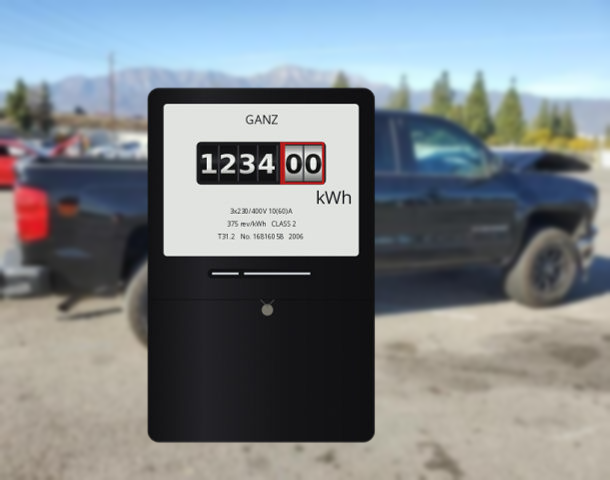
kWh 1234.00
